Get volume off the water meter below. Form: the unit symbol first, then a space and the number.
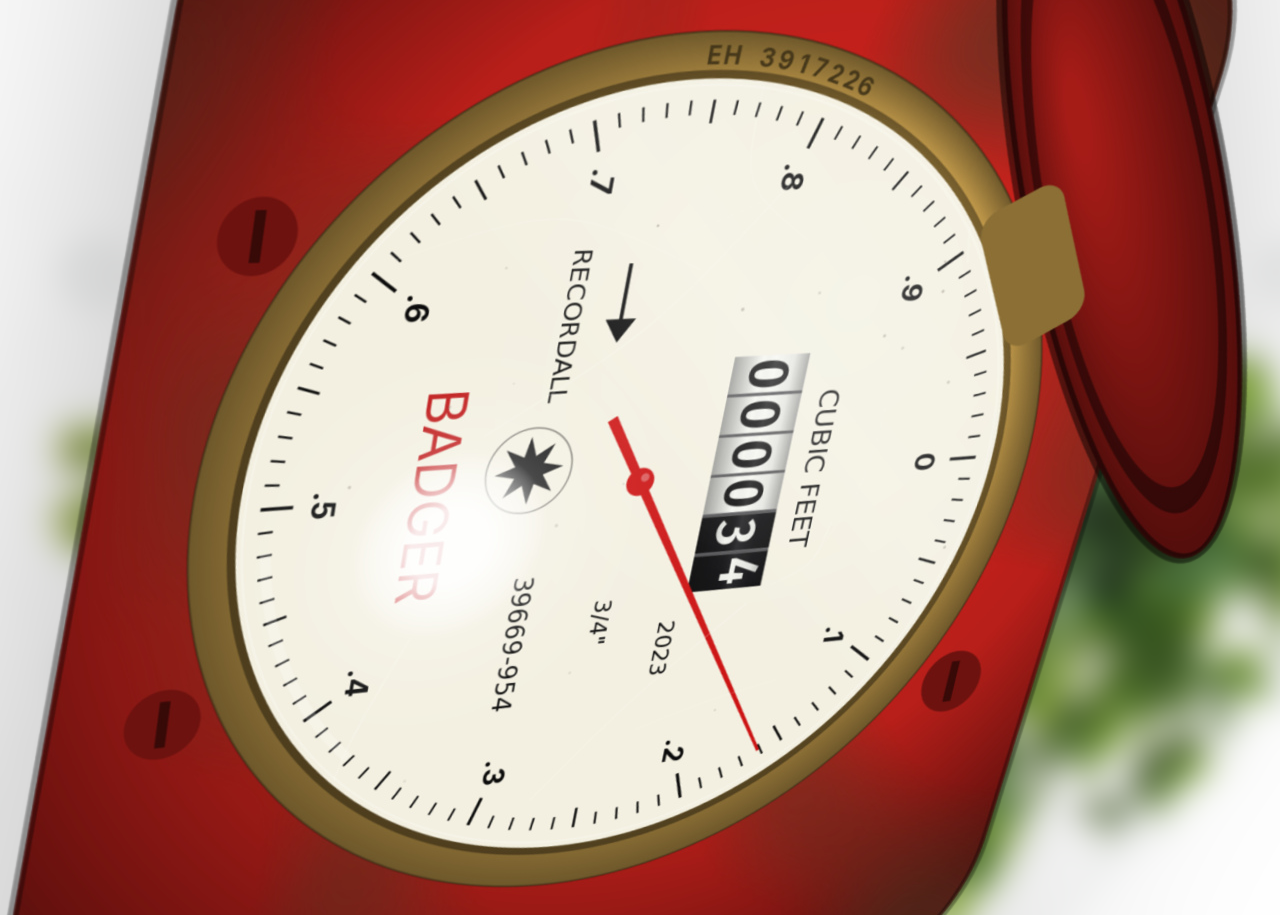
ft³ 34.16
